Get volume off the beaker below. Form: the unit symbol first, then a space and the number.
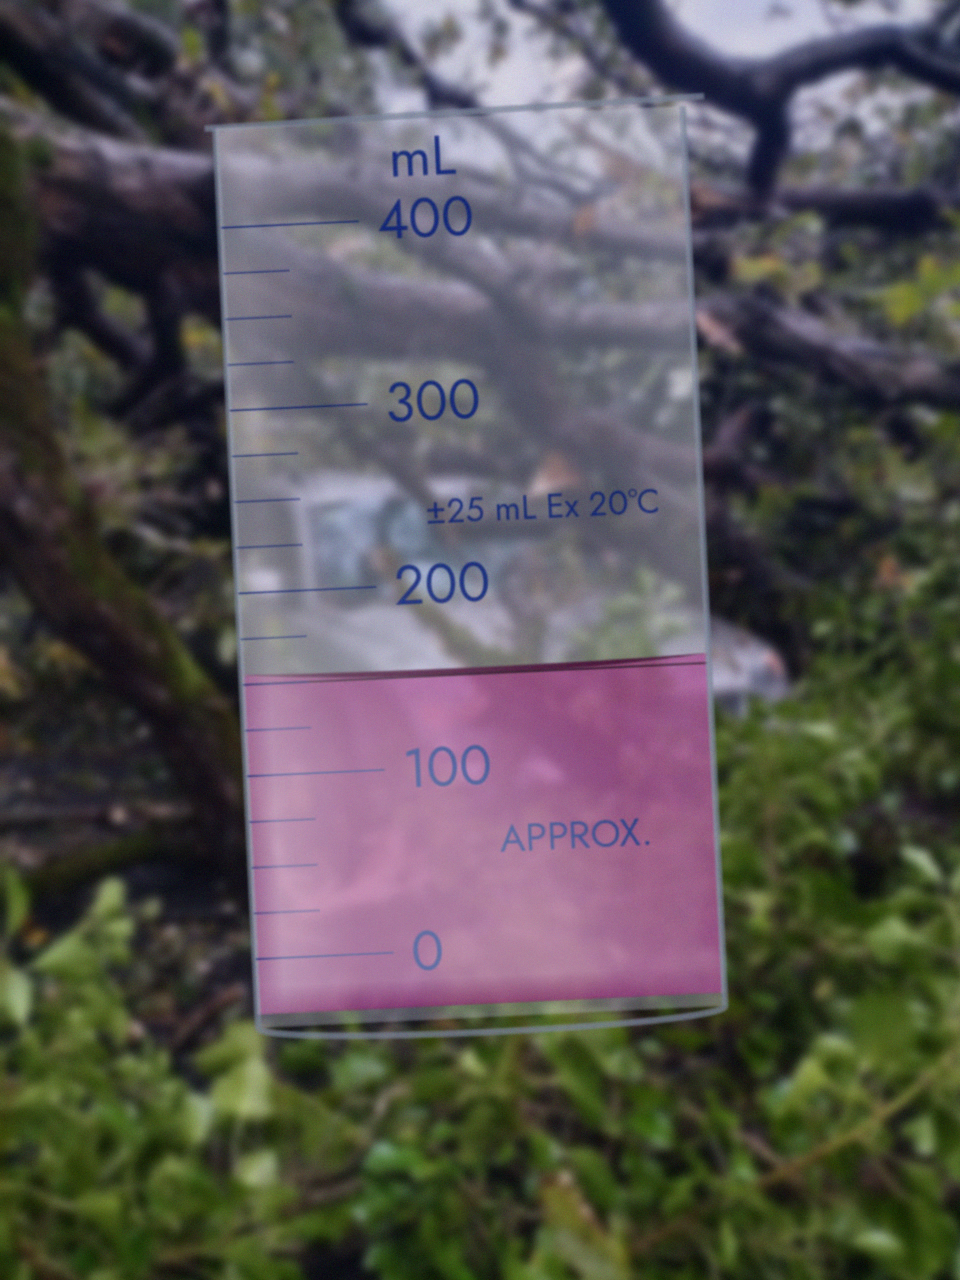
mL 150
